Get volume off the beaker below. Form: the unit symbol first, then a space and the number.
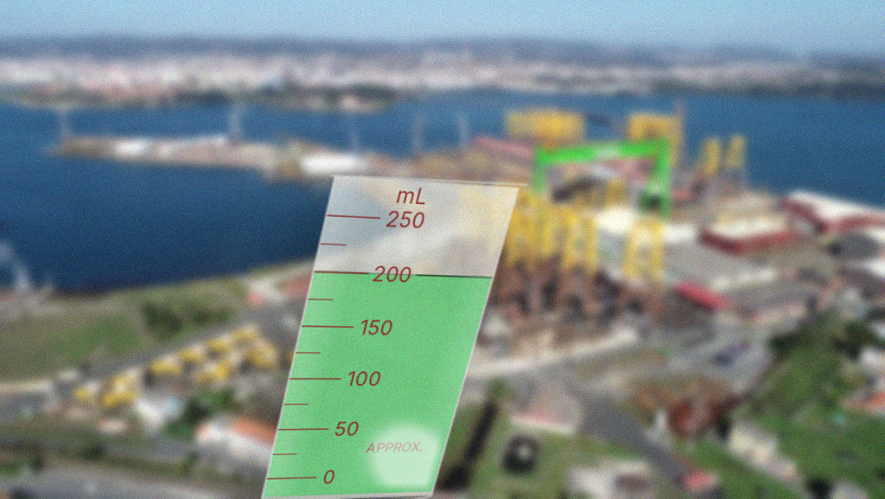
mL 200
